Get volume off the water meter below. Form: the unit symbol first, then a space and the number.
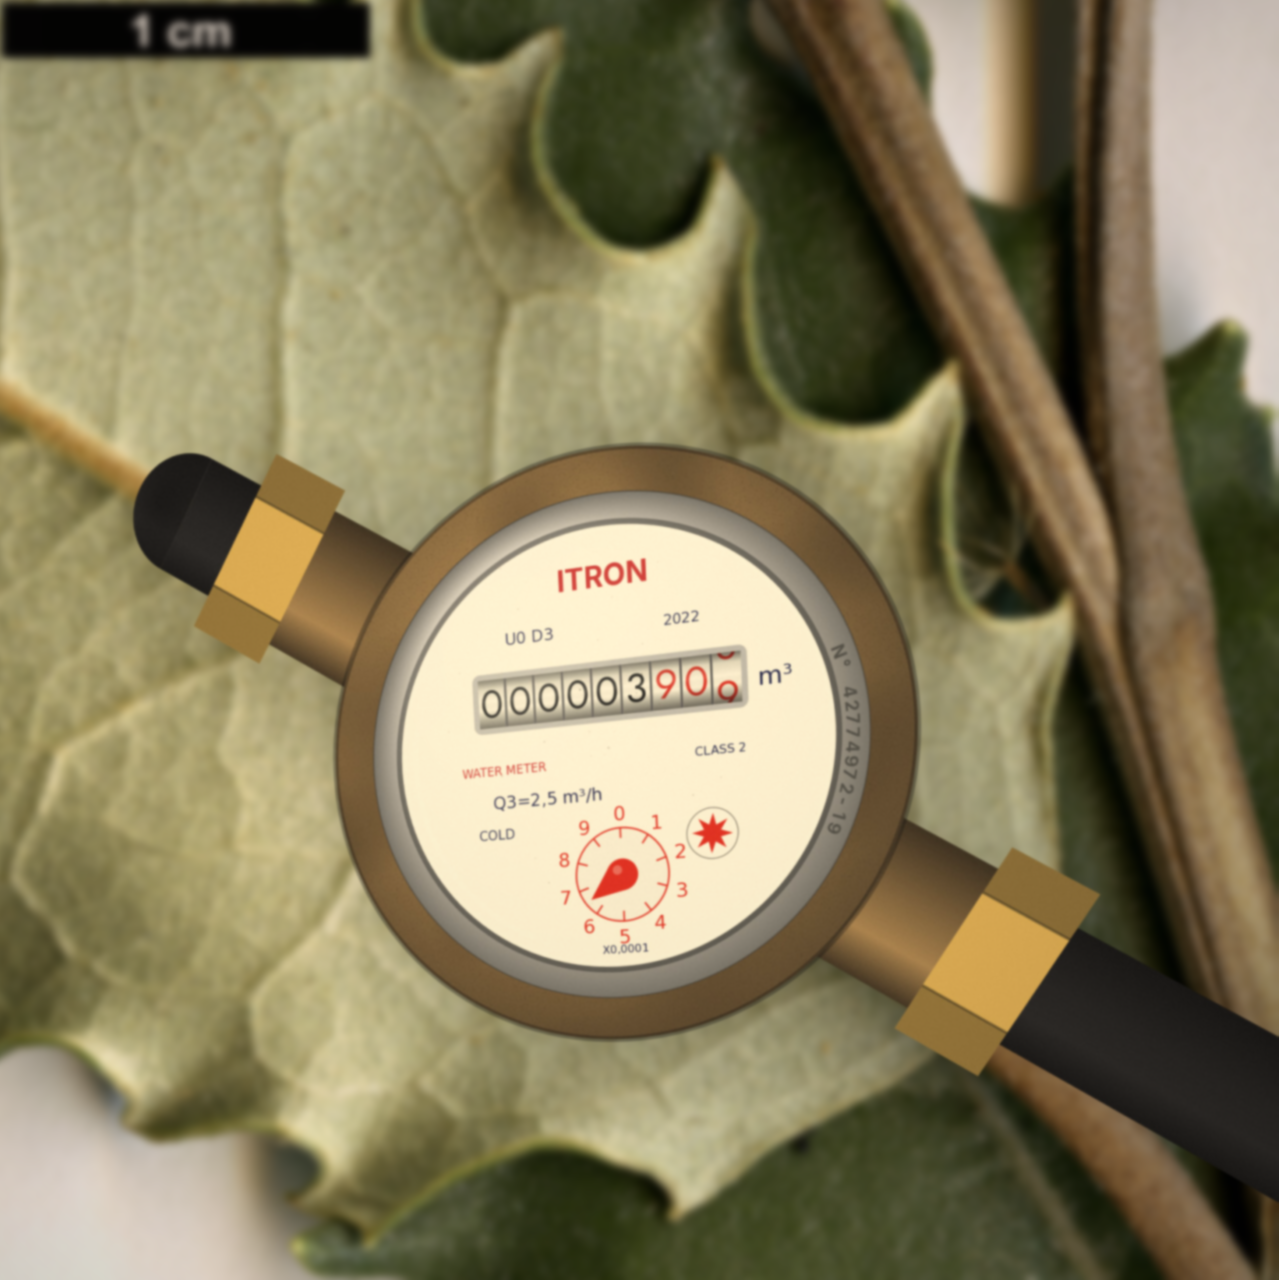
m³ 3.9086
